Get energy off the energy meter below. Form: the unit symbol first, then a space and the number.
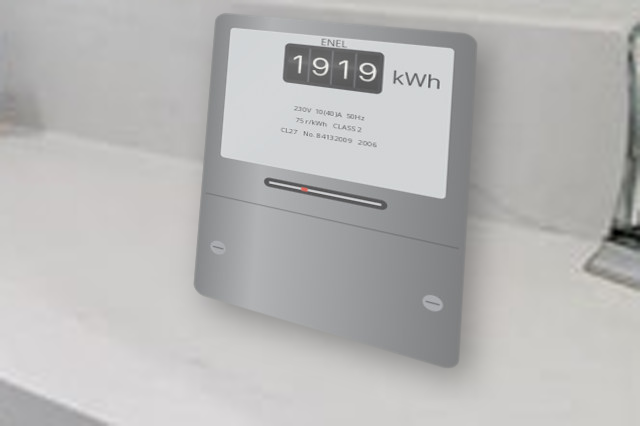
kWh 1919
